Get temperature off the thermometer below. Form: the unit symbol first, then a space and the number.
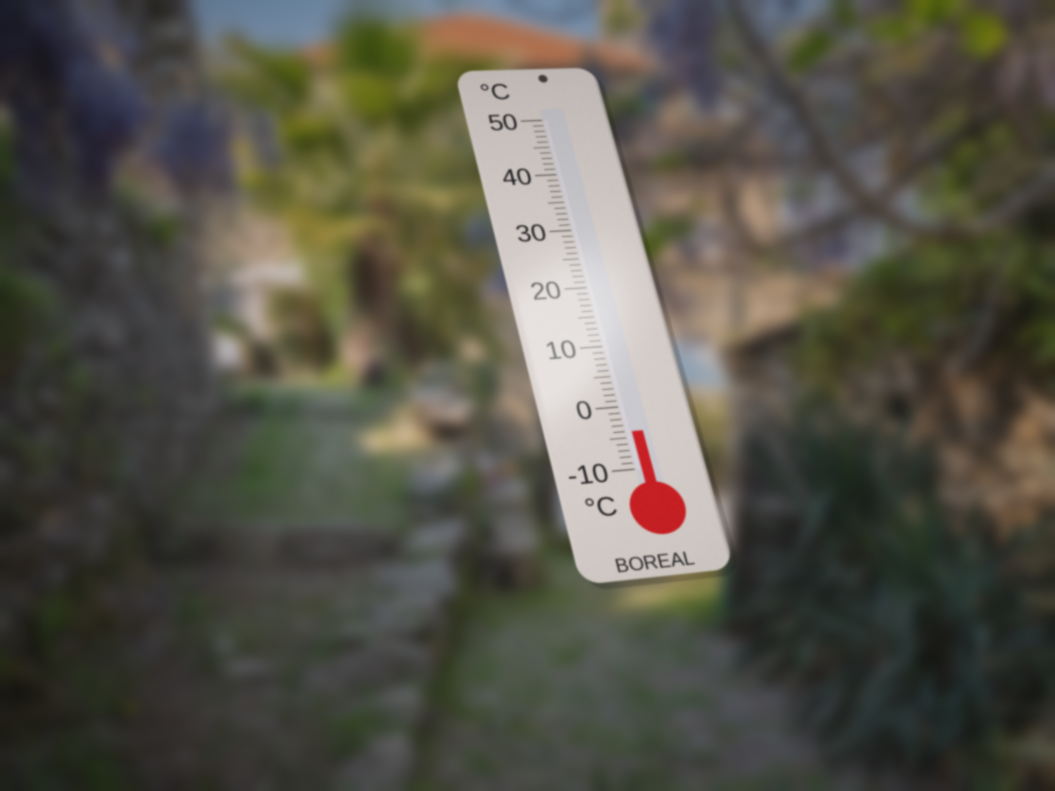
°C -4
